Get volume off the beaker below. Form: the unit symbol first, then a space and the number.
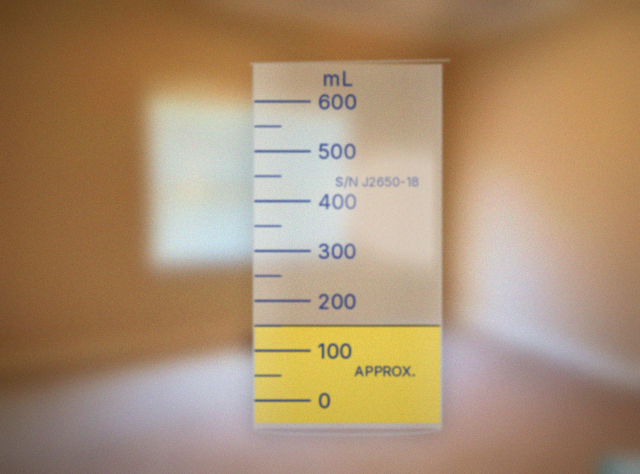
mL 150
